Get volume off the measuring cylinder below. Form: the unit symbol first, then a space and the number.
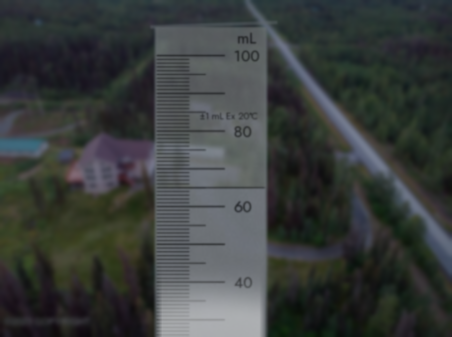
mL 65
